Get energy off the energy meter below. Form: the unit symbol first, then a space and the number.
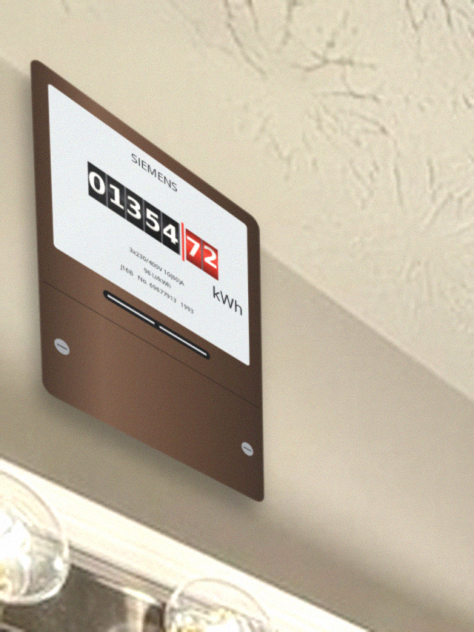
kWh 1354.72
